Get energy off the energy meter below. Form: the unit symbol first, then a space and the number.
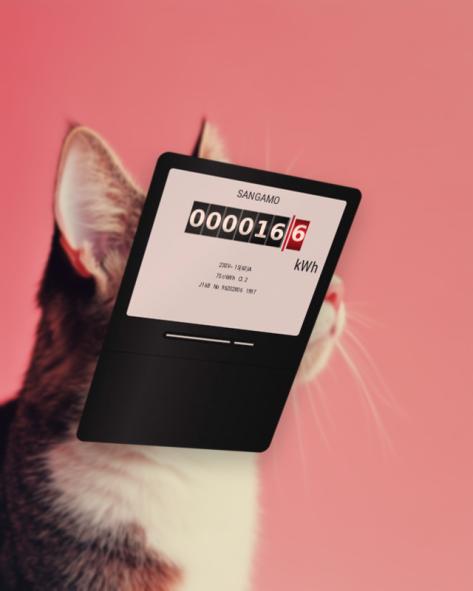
kWh 16.6
